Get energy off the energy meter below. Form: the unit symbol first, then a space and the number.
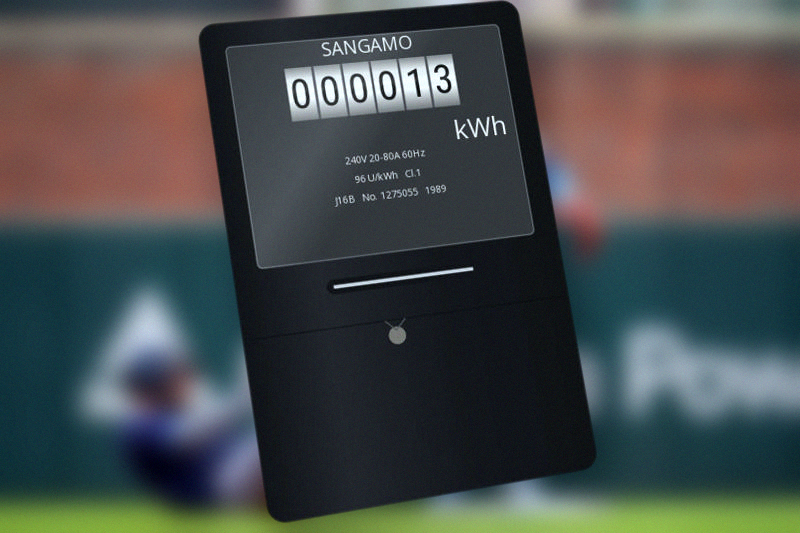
kWh 13
